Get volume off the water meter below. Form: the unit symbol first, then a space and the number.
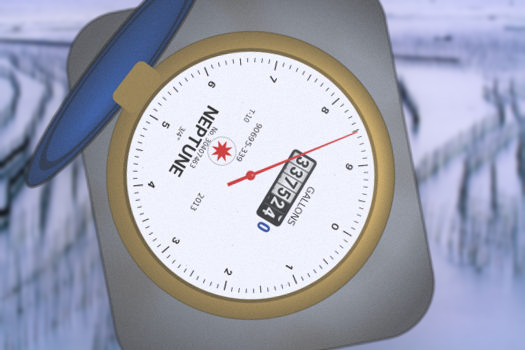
gal 3375238.5
